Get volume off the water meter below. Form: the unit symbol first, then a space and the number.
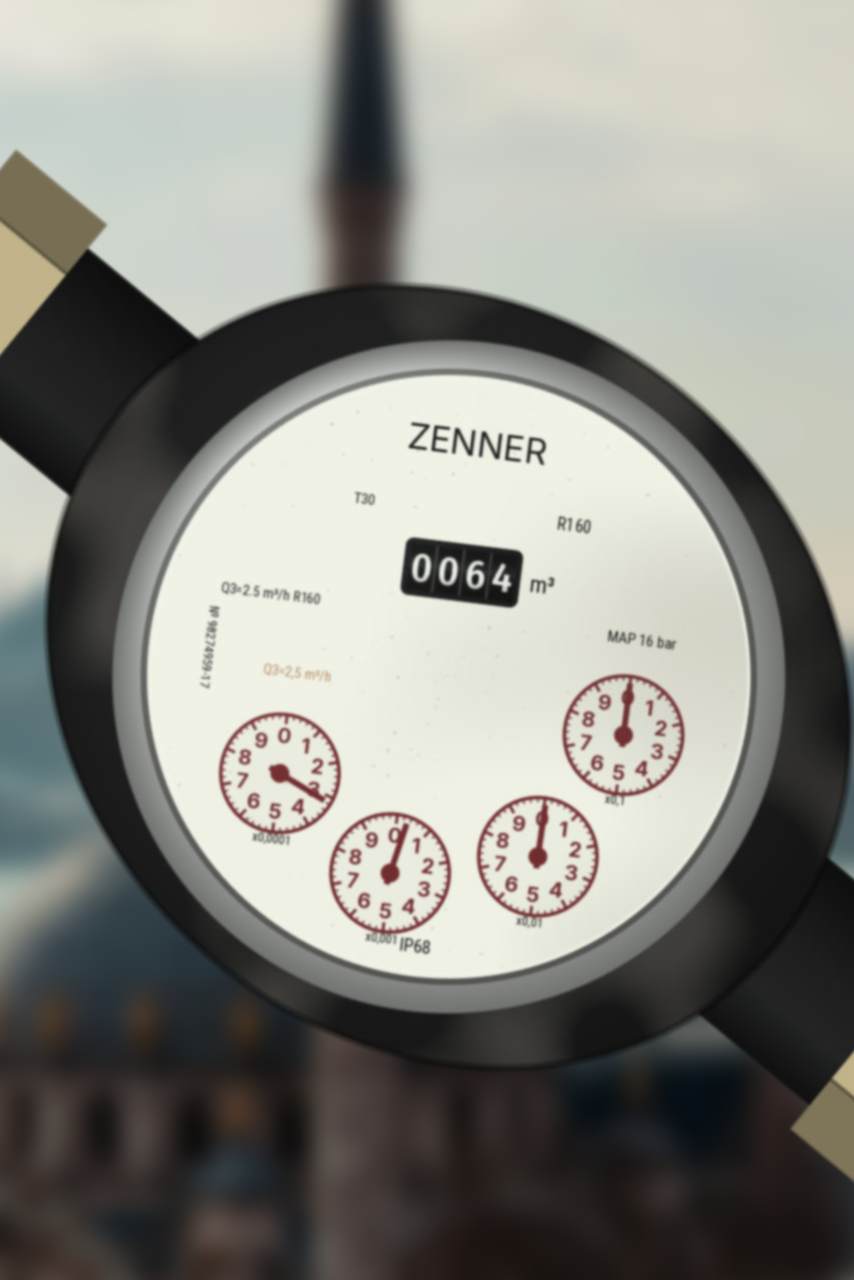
m³ 64.0003
